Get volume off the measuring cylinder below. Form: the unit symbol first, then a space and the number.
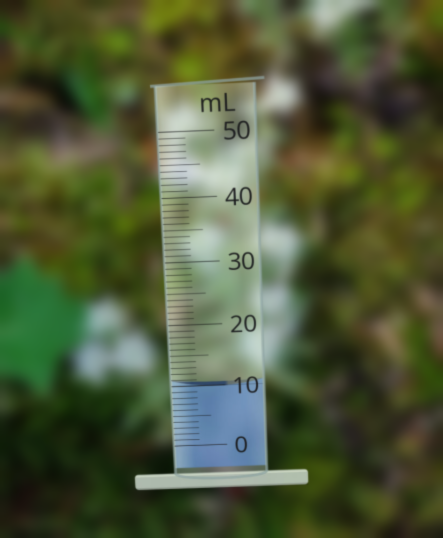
mL 10
